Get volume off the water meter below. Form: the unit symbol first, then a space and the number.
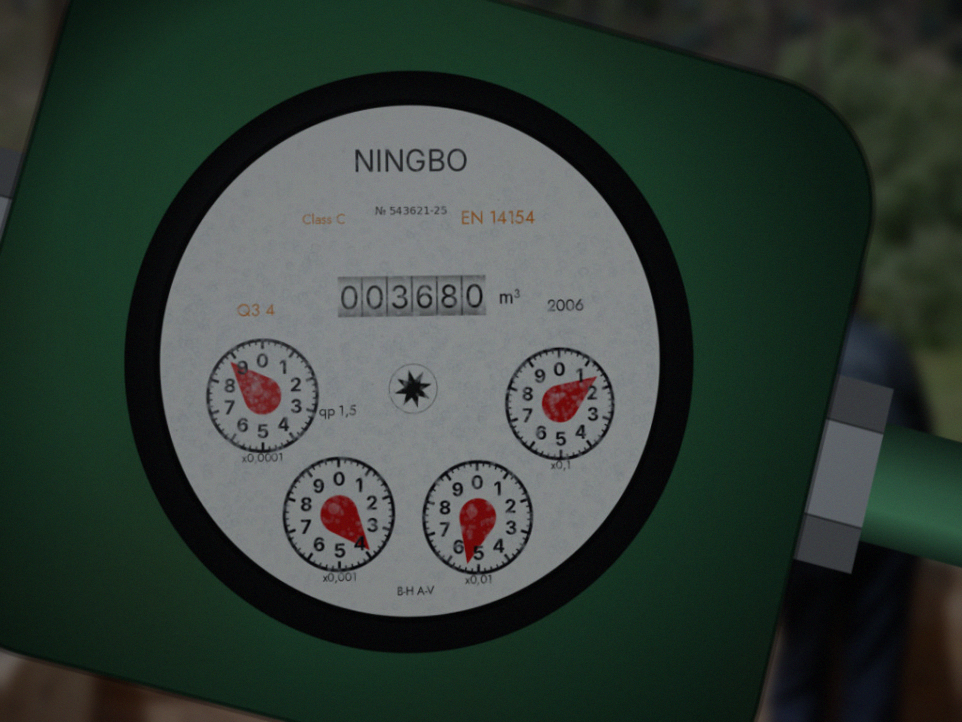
m³ 3680.1538
